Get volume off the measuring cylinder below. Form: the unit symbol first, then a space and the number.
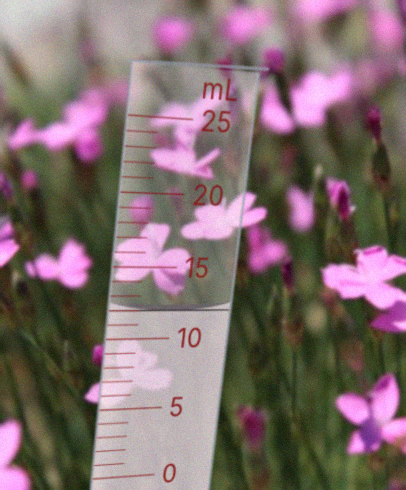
mL 12
